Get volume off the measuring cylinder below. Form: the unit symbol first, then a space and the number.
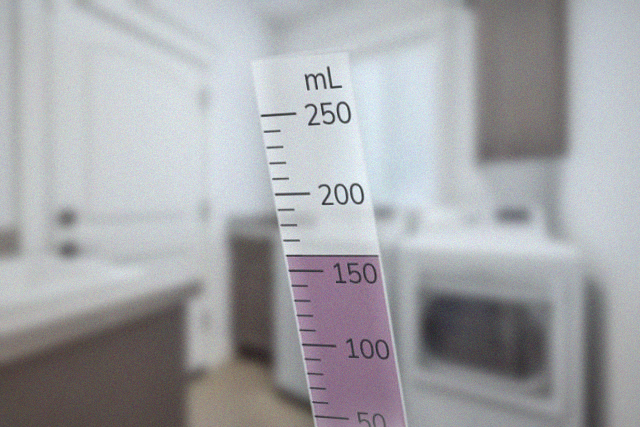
mL 160
